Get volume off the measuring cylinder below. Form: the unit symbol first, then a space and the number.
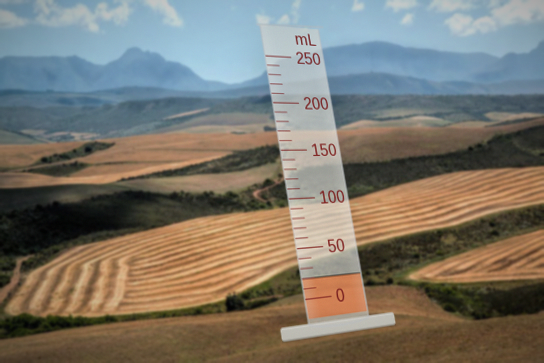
mL 20
